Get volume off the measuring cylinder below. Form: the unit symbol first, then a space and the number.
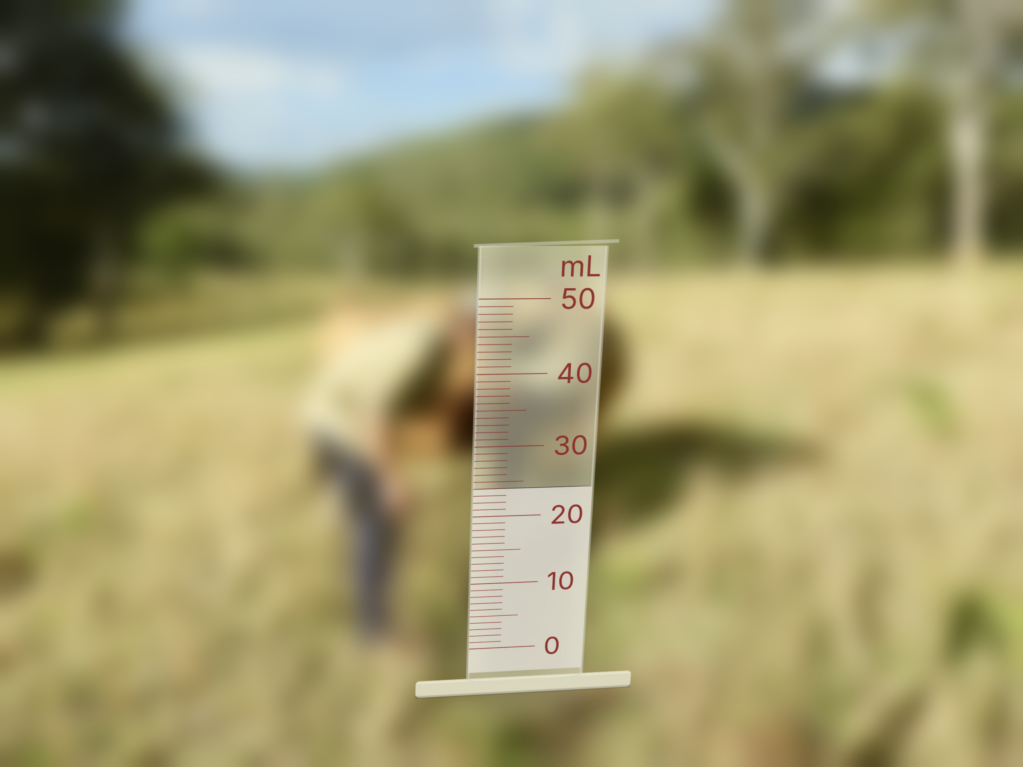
mL 24
